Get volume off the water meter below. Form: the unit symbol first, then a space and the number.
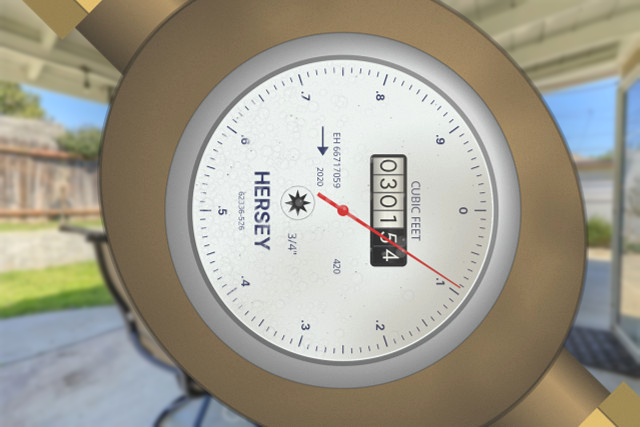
ft³ 30154.09
